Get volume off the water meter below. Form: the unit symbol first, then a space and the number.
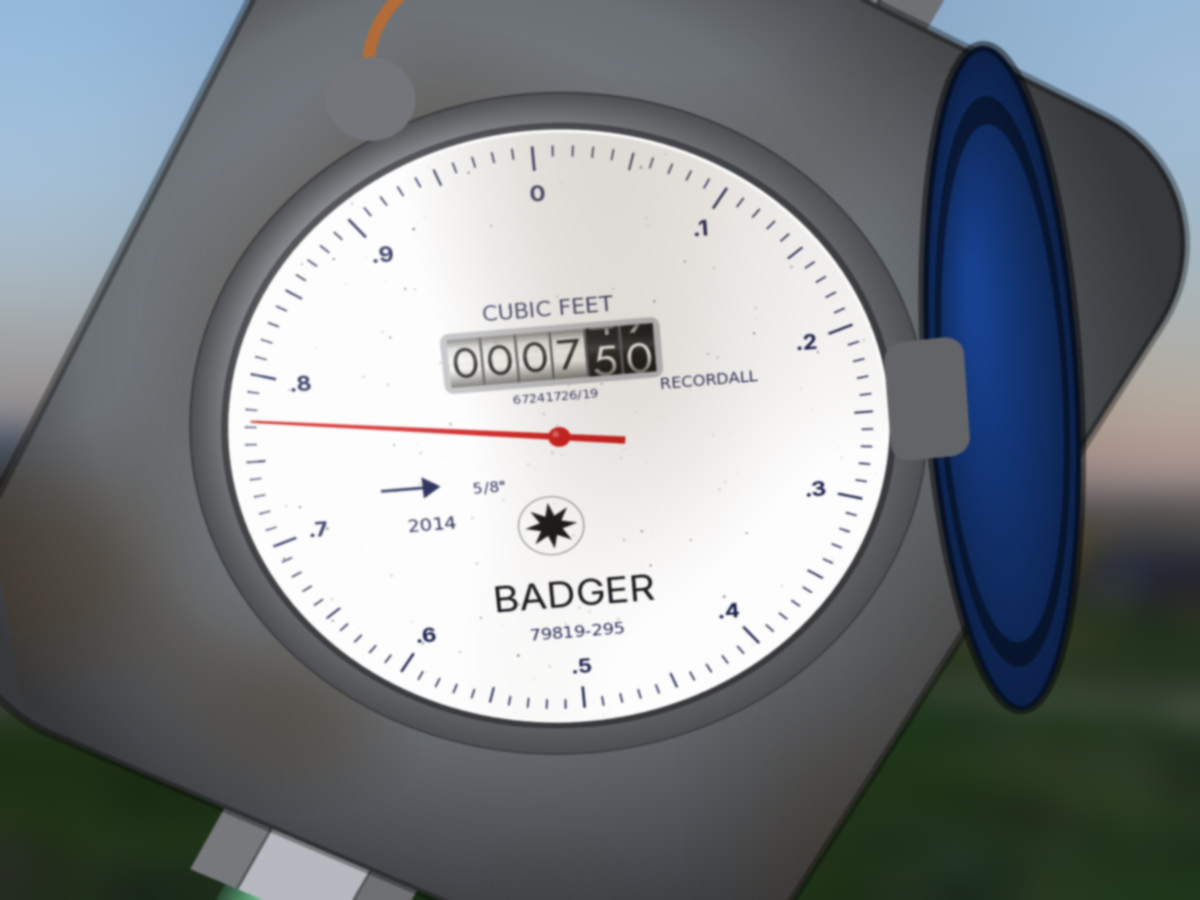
ft³ 749.77
